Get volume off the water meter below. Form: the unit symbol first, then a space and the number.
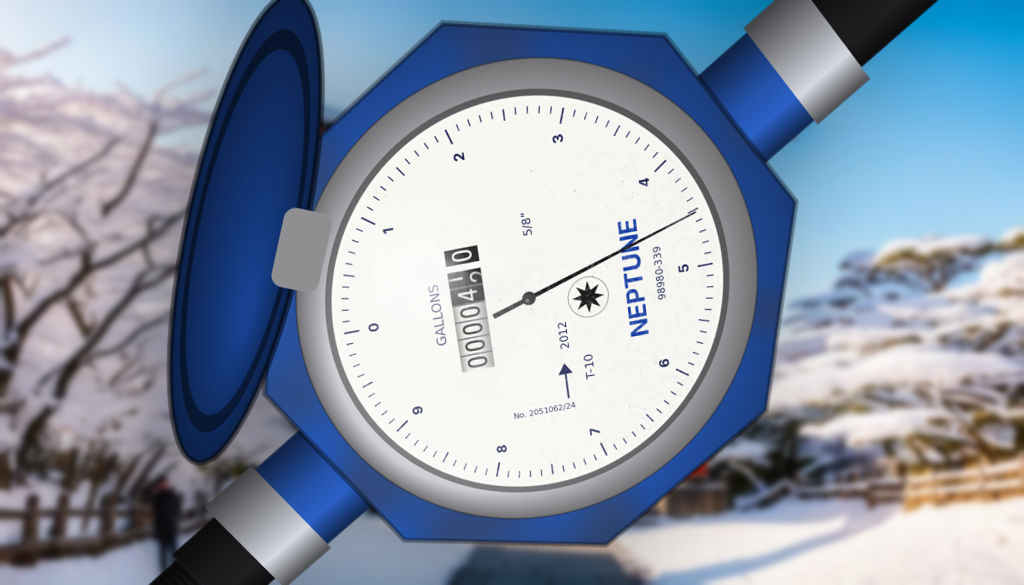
gal 414.5
